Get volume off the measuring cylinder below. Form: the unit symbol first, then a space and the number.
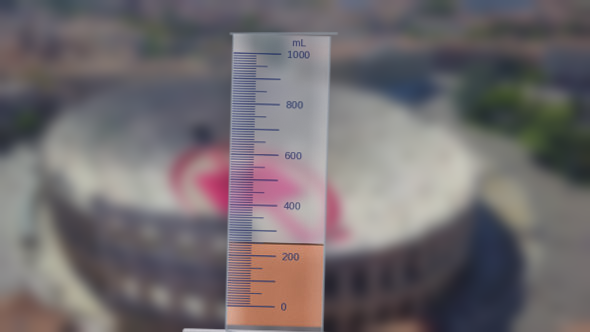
mL 250
